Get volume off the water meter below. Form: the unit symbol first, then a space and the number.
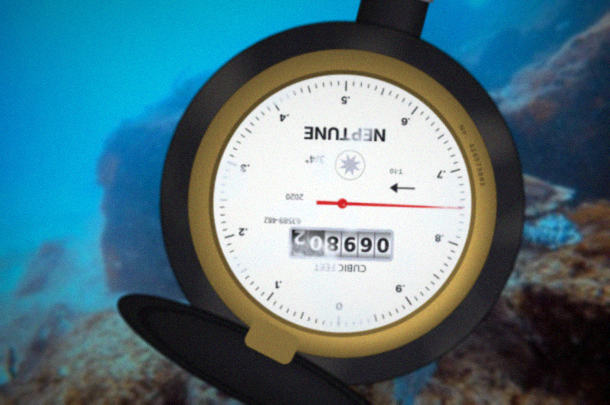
ft³ 69801.75
